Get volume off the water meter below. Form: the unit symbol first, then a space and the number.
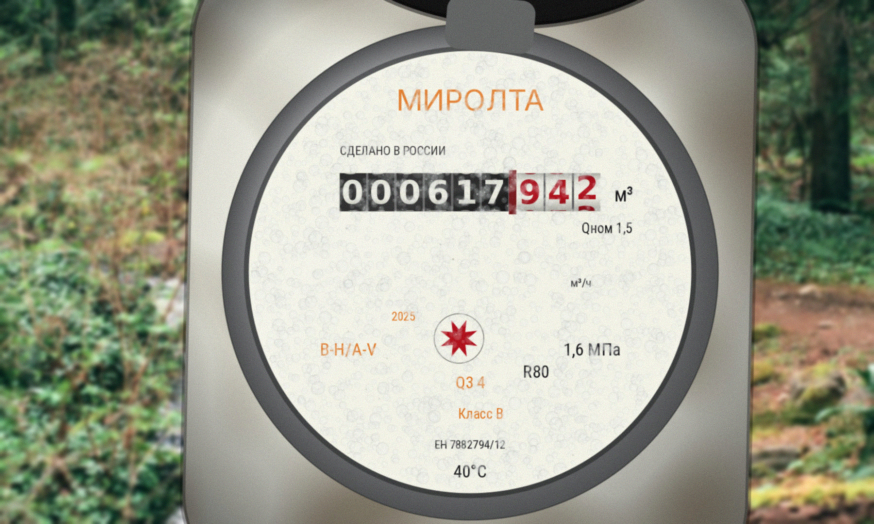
m³ 617.942
